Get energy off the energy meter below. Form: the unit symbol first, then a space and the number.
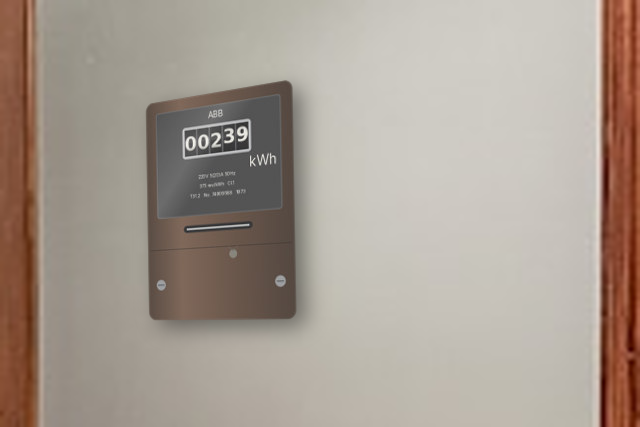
kWh 239
